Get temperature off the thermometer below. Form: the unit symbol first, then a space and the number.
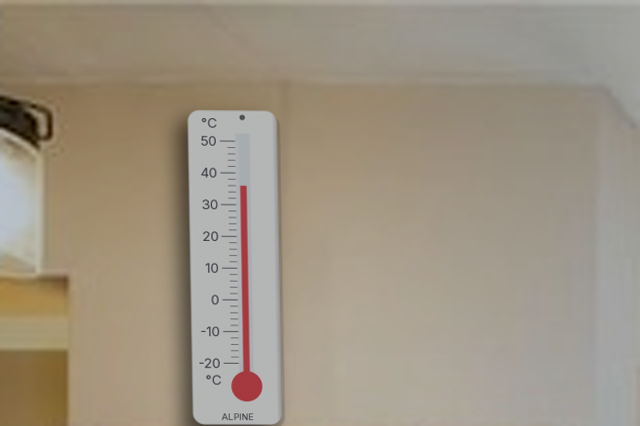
°C 36
